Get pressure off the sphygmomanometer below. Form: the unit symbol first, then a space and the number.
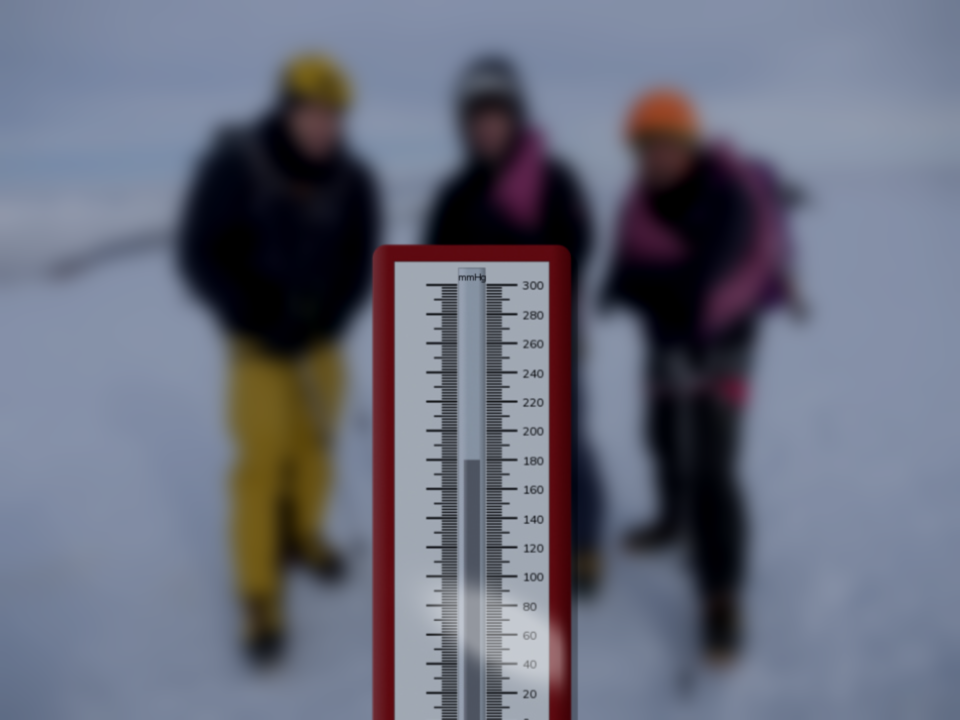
mmHg 180
